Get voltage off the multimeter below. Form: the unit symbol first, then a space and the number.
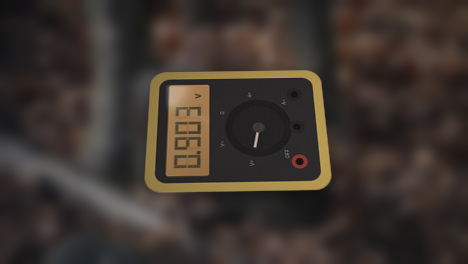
V 0.903
